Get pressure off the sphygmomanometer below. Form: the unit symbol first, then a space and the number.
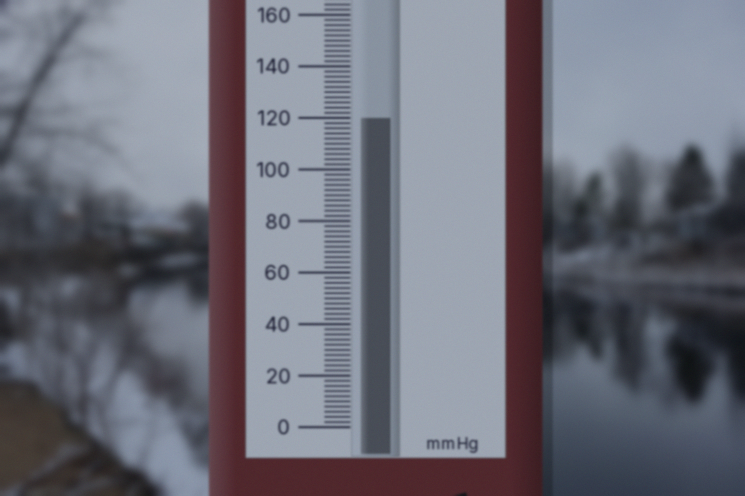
mmHg 120
